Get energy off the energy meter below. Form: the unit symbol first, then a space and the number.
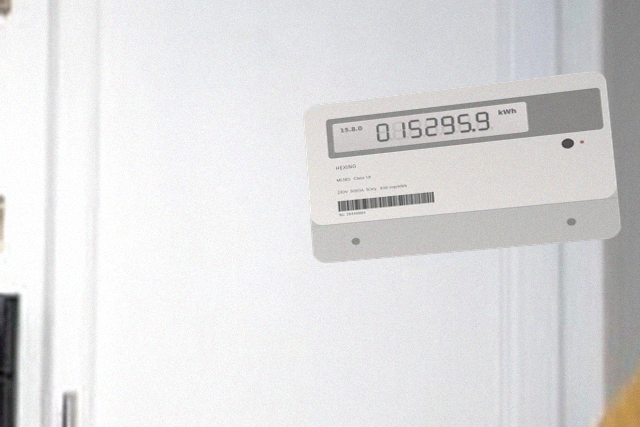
kWh 15295.9
